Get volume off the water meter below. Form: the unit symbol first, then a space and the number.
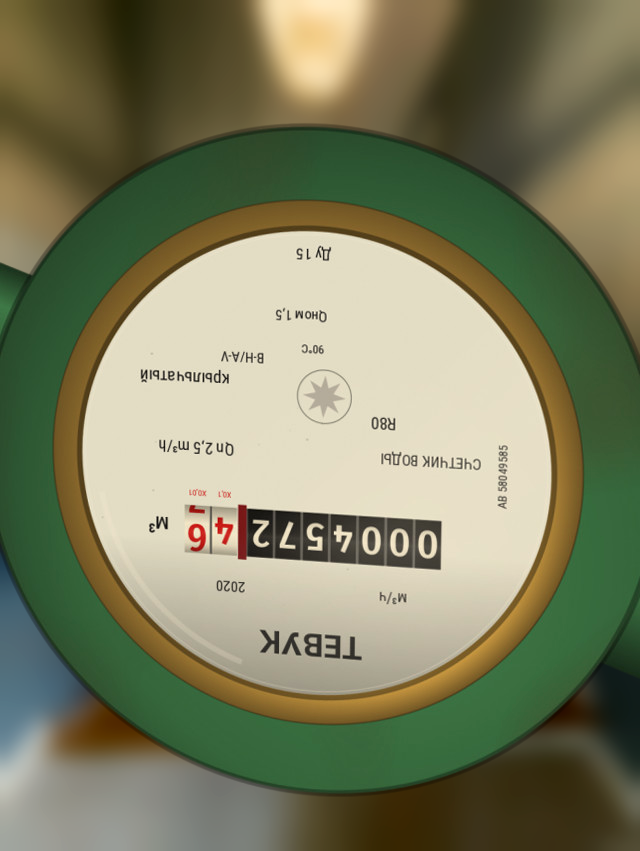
m³ 4572.46
